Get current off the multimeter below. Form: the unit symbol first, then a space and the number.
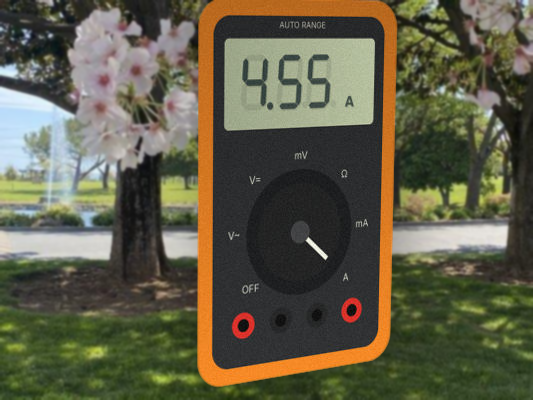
A 4.55
